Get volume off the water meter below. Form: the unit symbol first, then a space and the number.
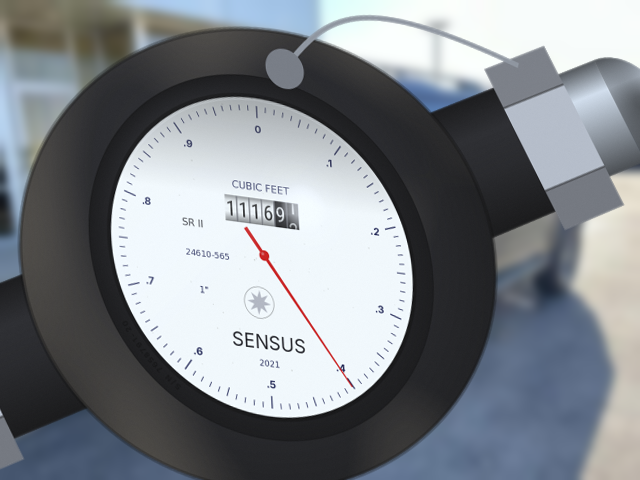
ft³ 111691.40
